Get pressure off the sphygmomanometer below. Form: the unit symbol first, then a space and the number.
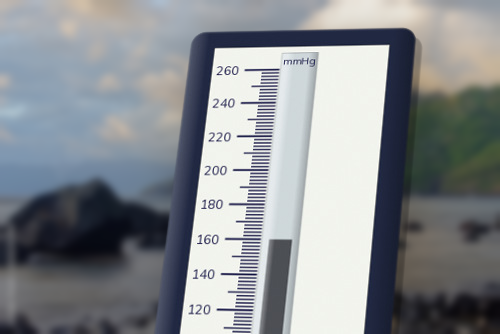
mmHg 160
